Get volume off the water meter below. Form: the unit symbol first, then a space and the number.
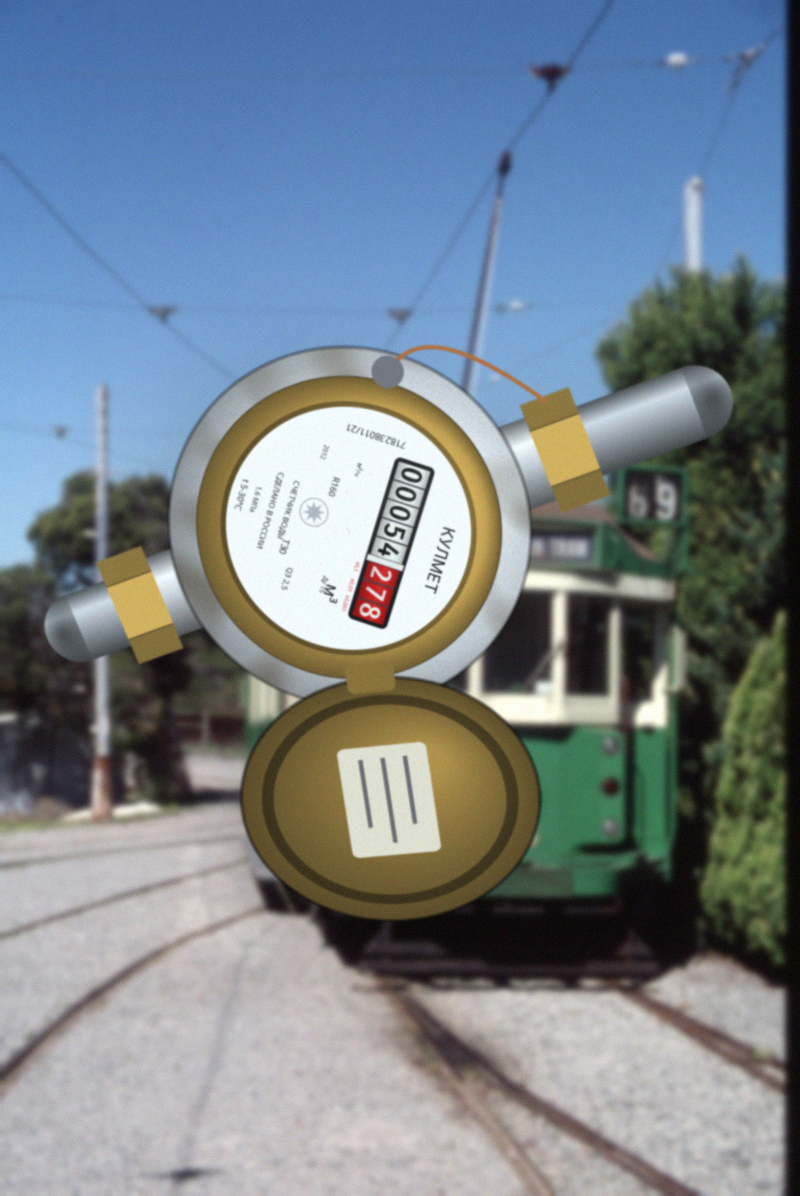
m³ 54.278
